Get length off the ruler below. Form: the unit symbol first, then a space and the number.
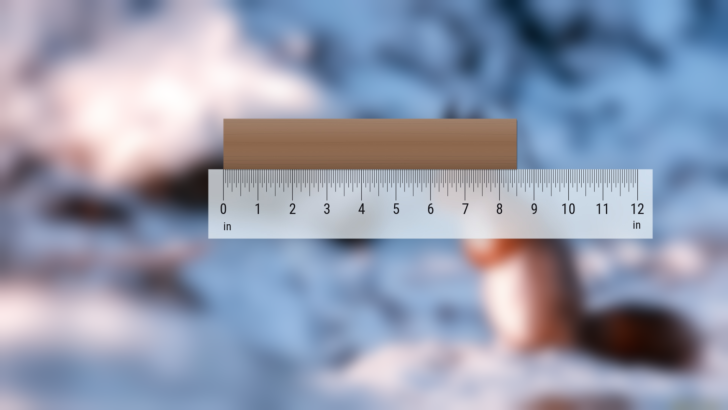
in 8.5
